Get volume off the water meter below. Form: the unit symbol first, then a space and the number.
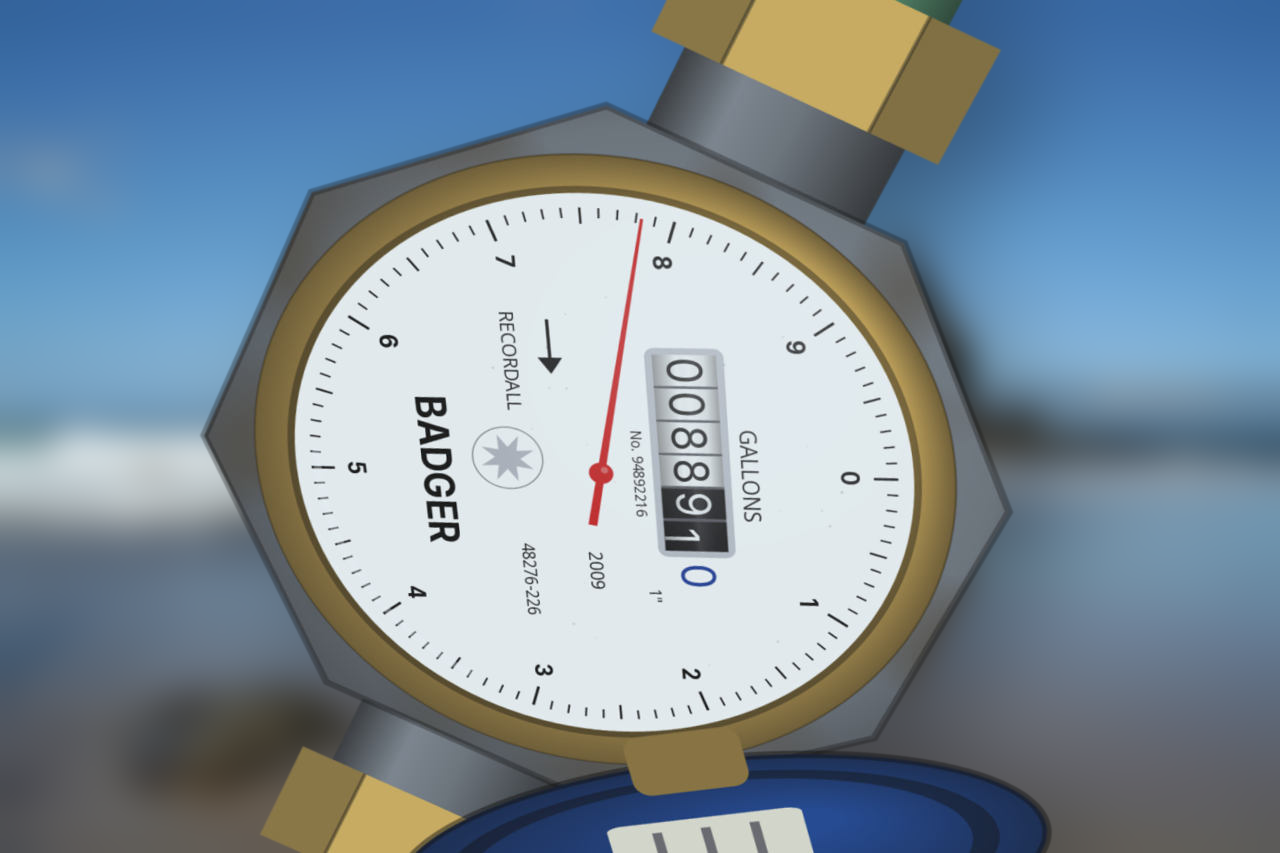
gal 88907.8
